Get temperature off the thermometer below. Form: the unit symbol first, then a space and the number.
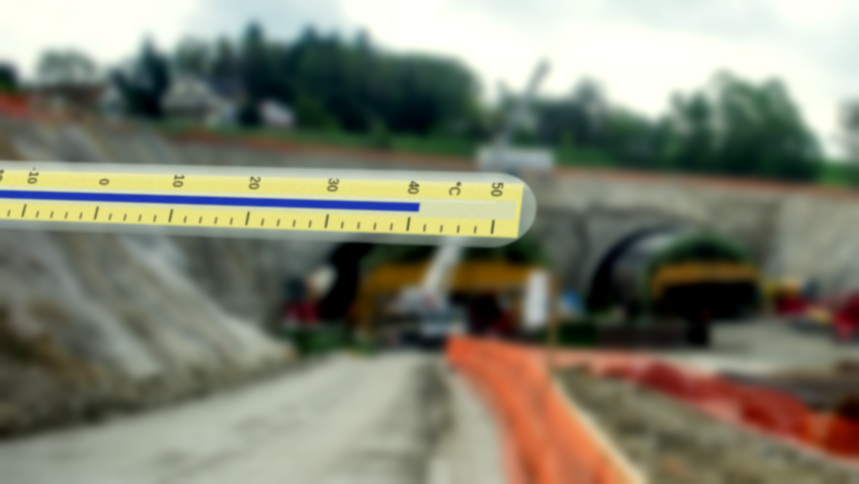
°C 41
